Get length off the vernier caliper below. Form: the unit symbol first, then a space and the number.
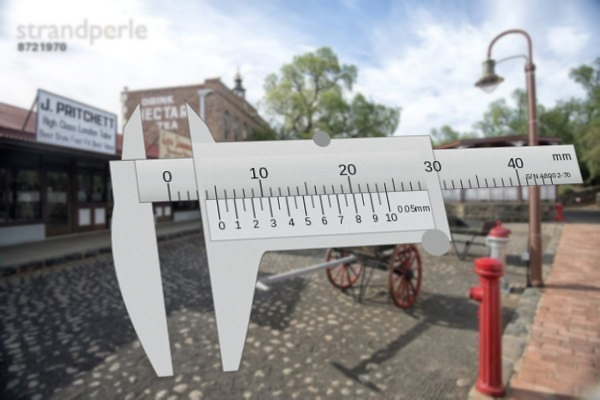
mm 5.0
